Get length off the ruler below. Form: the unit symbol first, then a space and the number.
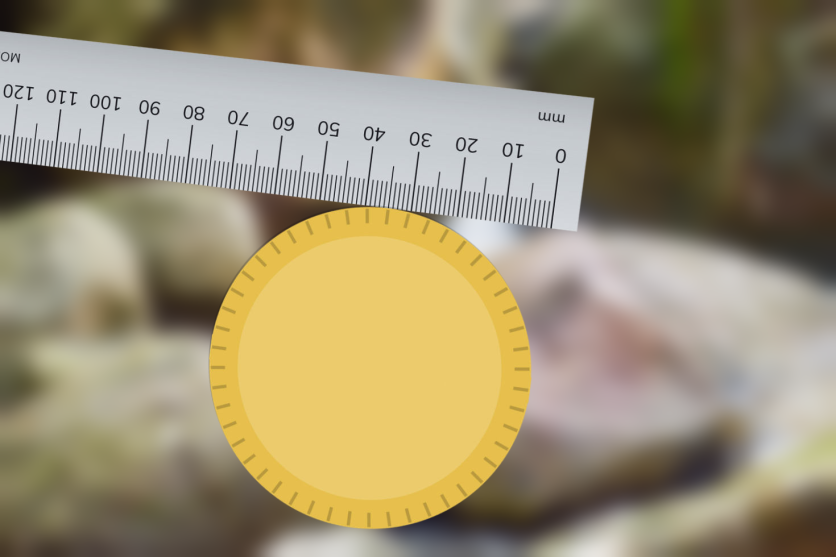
mm 70
